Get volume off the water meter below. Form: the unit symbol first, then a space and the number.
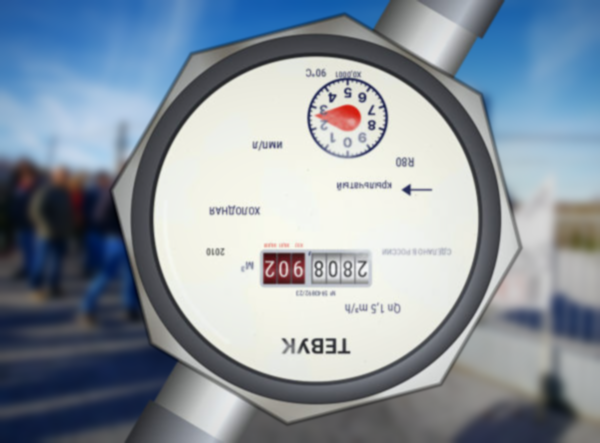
m³ 2808.9022
